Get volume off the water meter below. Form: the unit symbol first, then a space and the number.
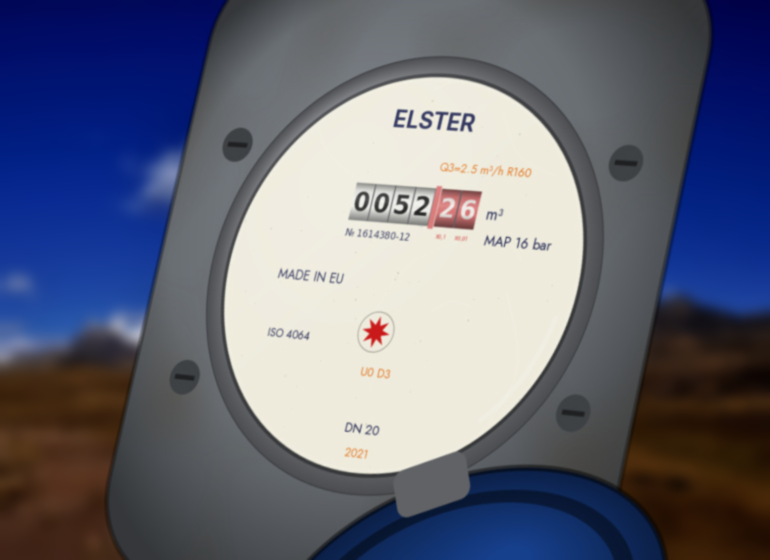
m³ 52.26
